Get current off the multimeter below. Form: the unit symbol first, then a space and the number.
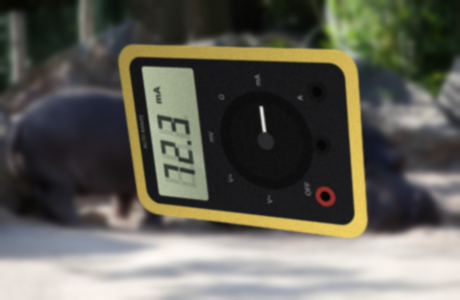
mA 72.3
